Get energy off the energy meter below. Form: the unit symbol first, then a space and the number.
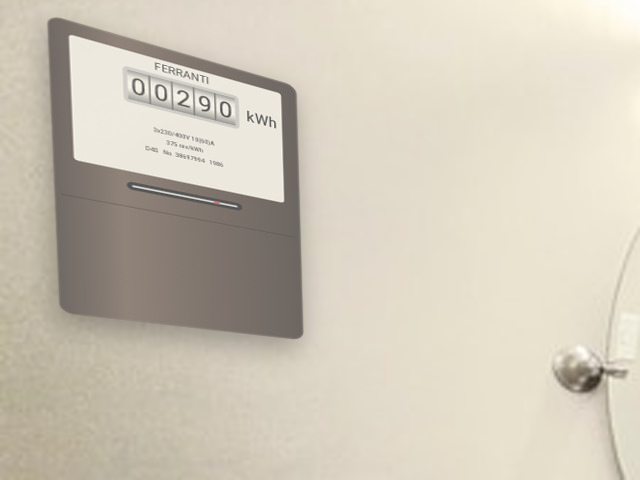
kWh 290
